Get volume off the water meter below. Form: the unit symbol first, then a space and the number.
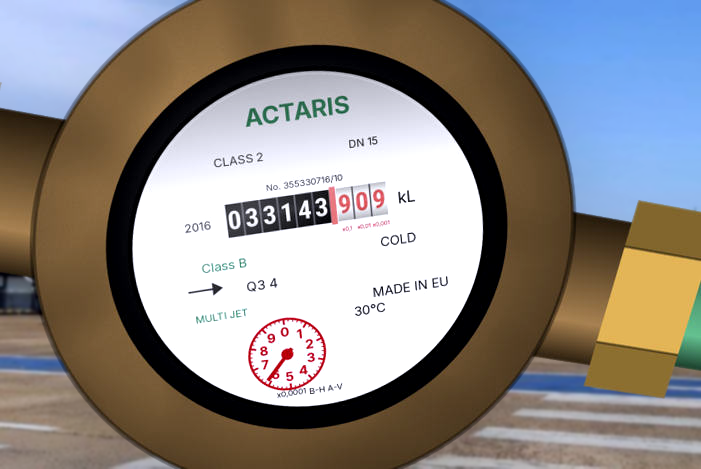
kL 33143.9096
